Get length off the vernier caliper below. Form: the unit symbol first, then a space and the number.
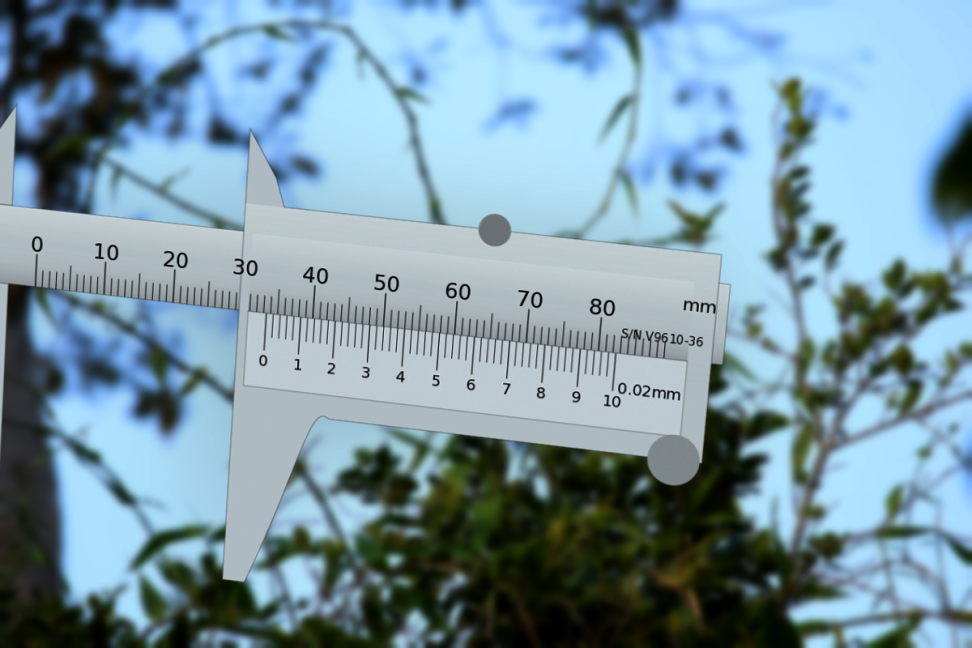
mm 33.4
